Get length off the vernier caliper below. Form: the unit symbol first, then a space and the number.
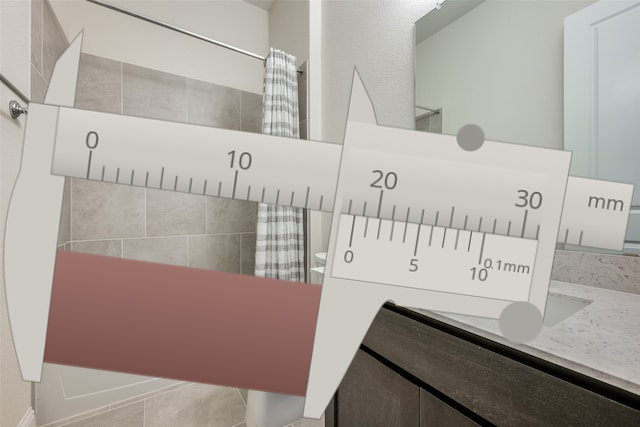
mm 18.4
